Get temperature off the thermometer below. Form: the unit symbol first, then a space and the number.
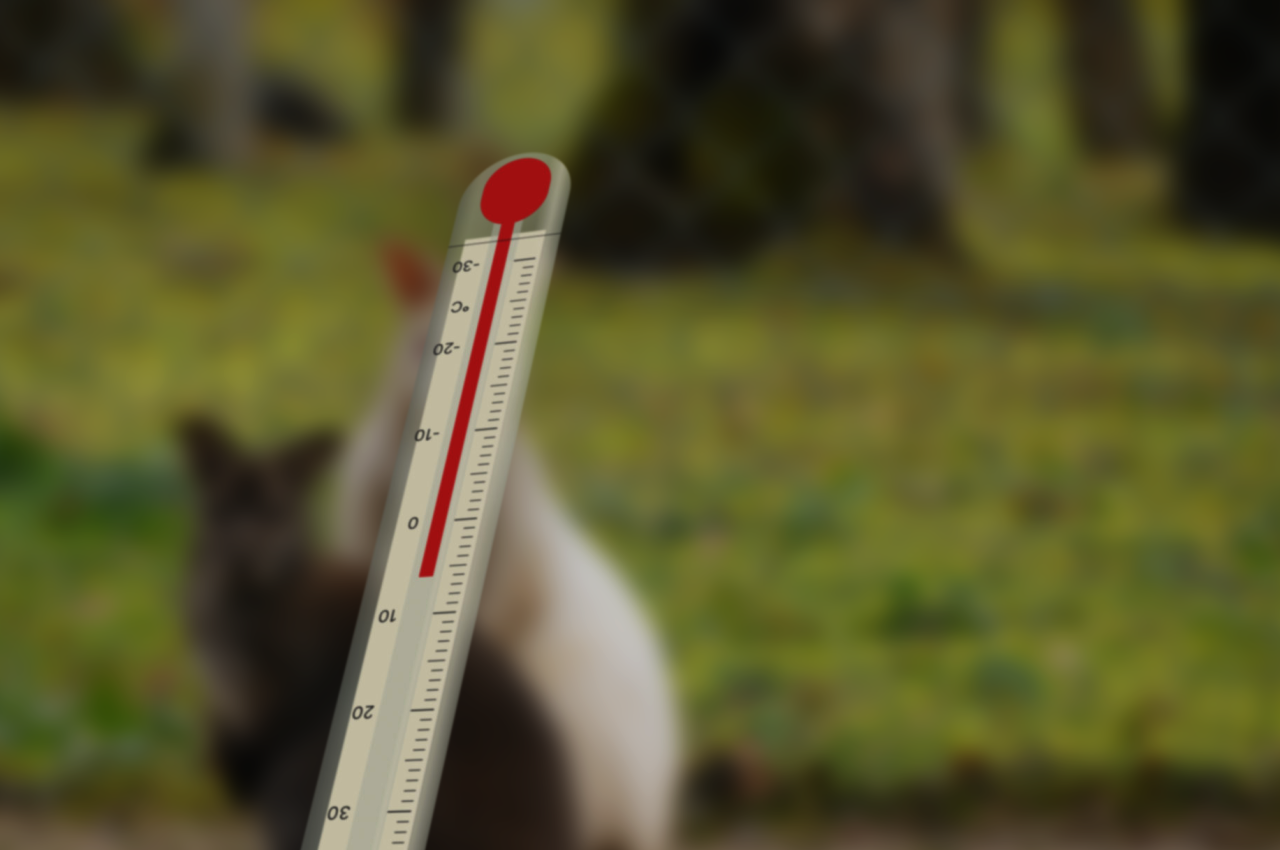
°C 6
